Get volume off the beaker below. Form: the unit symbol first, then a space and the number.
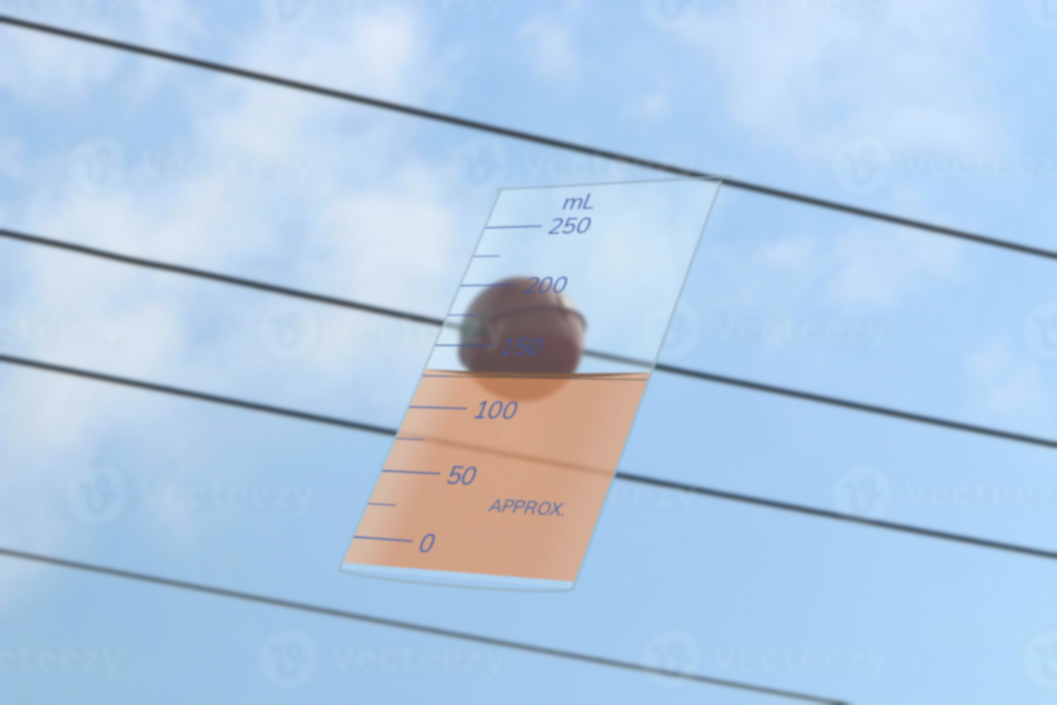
mL 125
